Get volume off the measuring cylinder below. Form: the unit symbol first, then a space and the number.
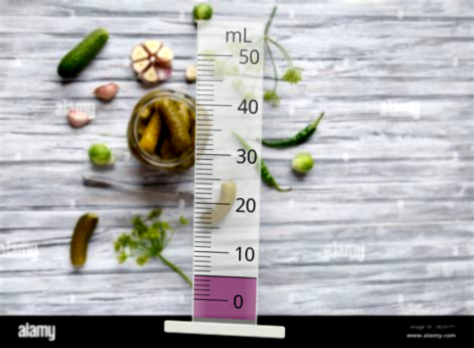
mL 5
